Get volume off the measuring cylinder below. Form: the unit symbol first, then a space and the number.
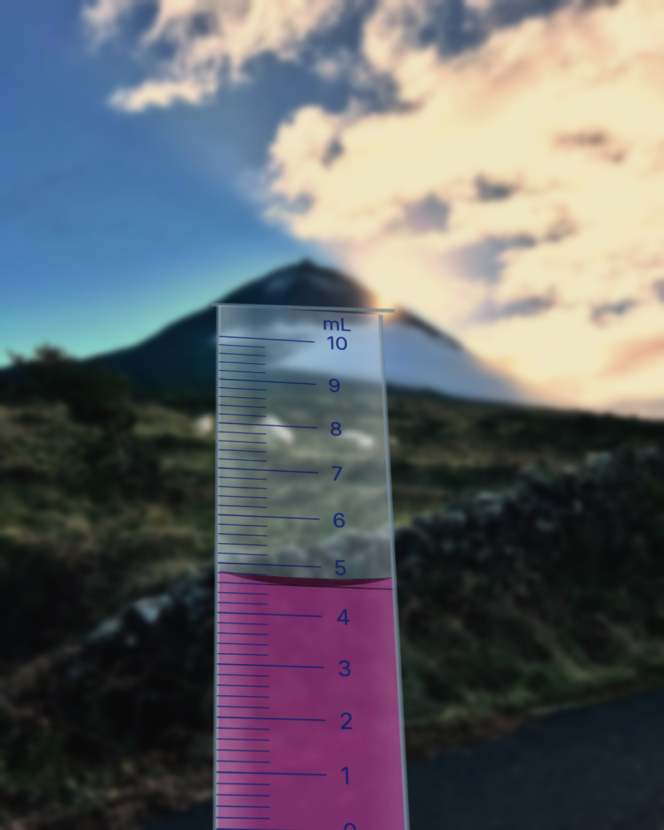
mL 4.6
